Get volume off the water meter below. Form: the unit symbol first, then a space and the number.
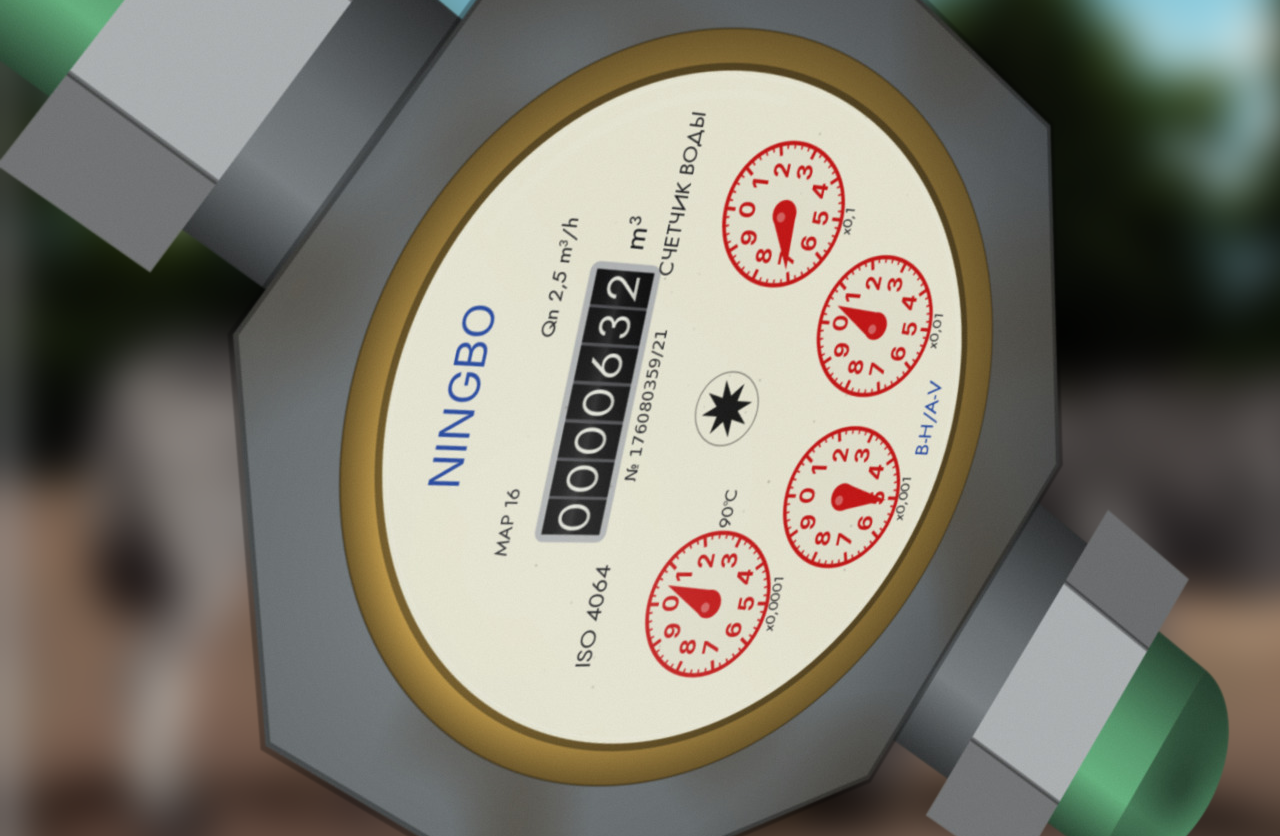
m³ 632.7050
